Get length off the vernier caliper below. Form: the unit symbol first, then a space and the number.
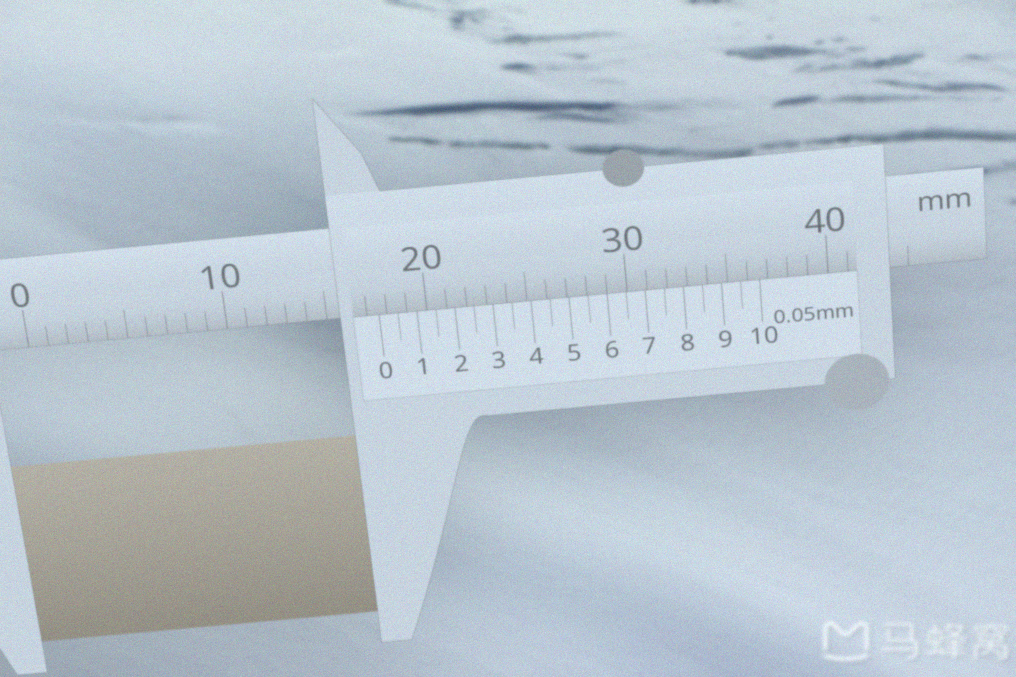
mm 17.6
